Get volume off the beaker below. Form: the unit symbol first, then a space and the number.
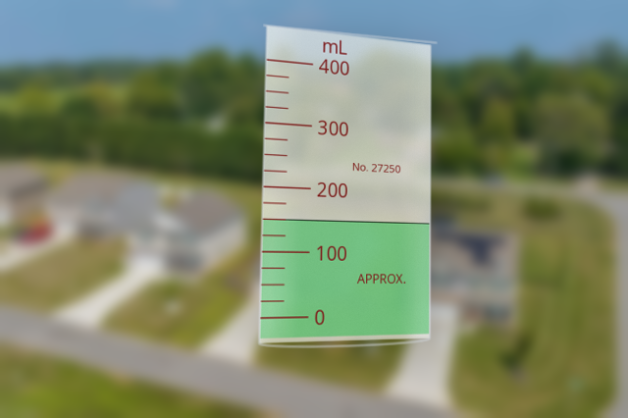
mL 150
